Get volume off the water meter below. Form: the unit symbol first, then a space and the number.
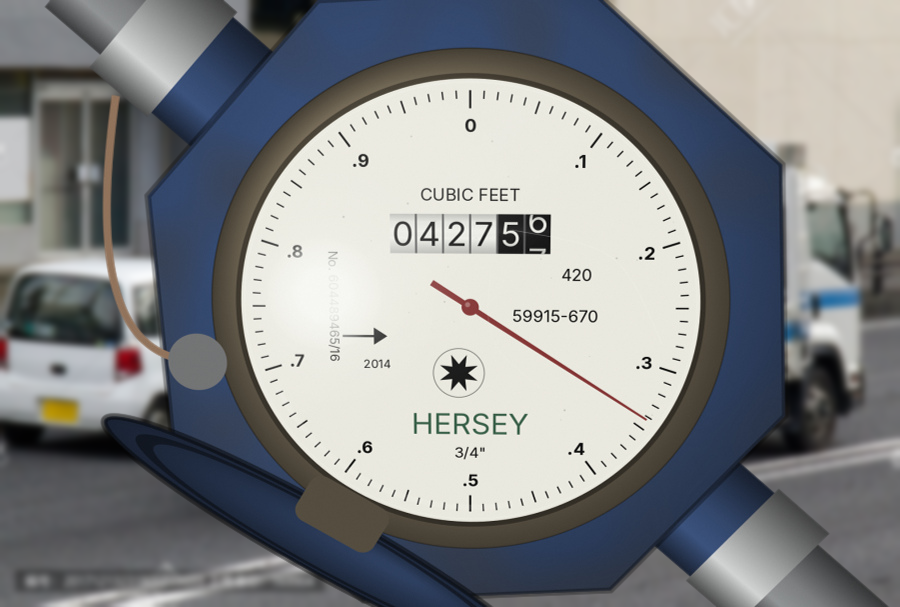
ft³ 42756.34
